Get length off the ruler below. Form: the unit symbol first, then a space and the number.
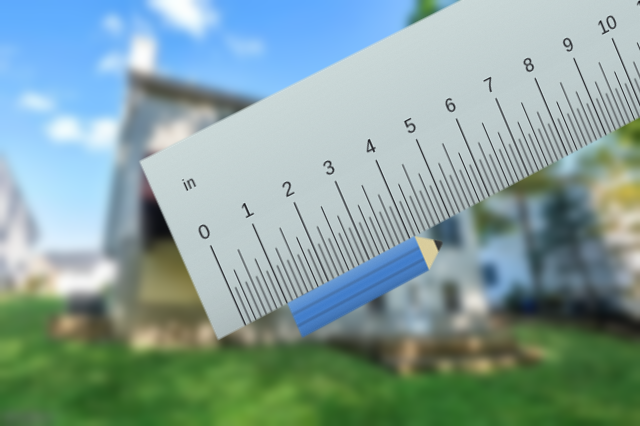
in 3.625
